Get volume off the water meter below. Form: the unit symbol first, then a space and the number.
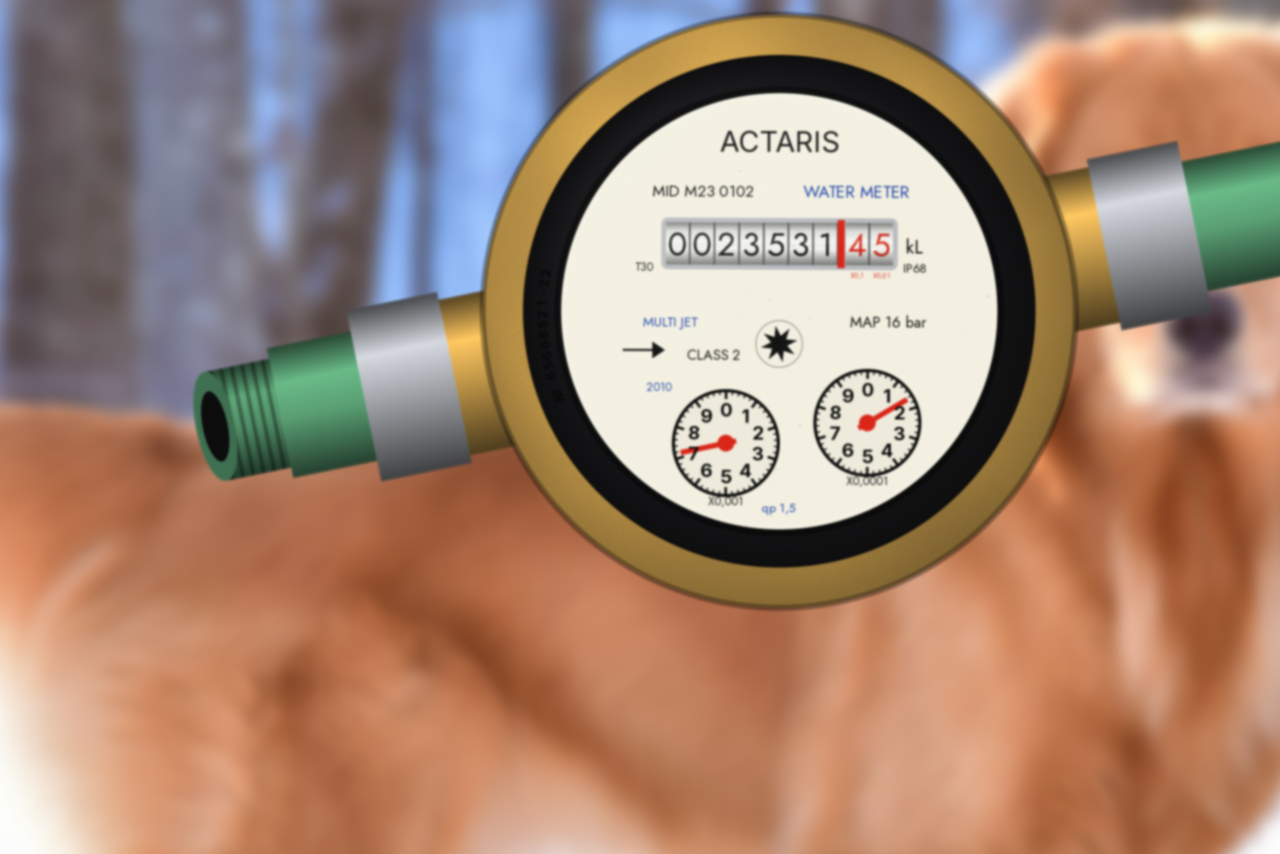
kL 23531.4571
